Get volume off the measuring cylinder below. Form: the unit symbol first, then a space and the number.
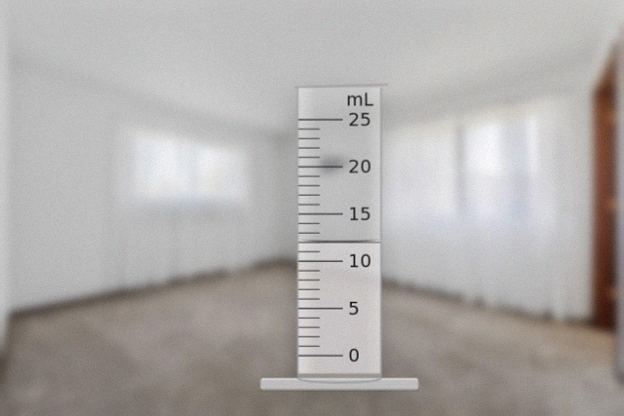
mL 12
